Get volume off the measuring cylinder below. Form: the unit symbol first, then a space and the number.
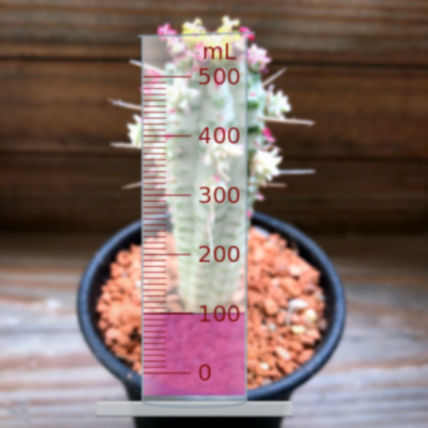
mL 100
